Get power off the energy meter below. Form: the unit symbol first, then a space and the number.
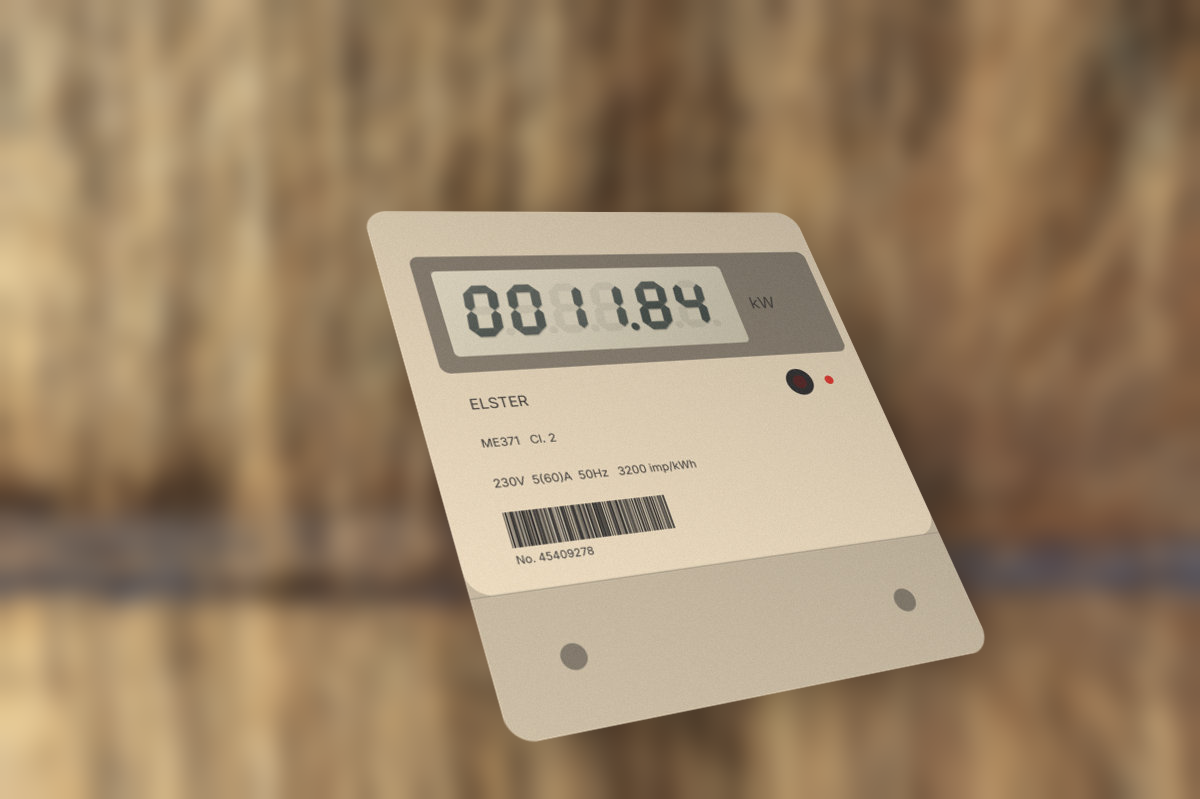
kW 11.84
